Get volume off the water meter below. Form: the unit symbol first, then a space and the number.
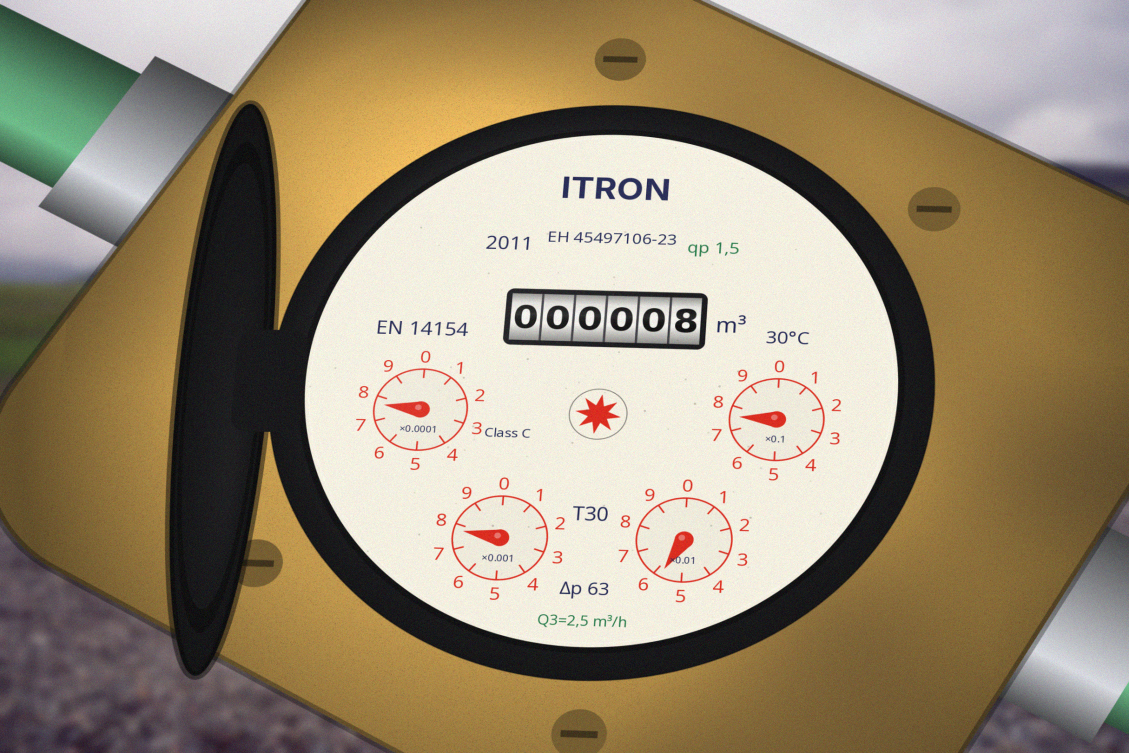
m³ 8.7577
